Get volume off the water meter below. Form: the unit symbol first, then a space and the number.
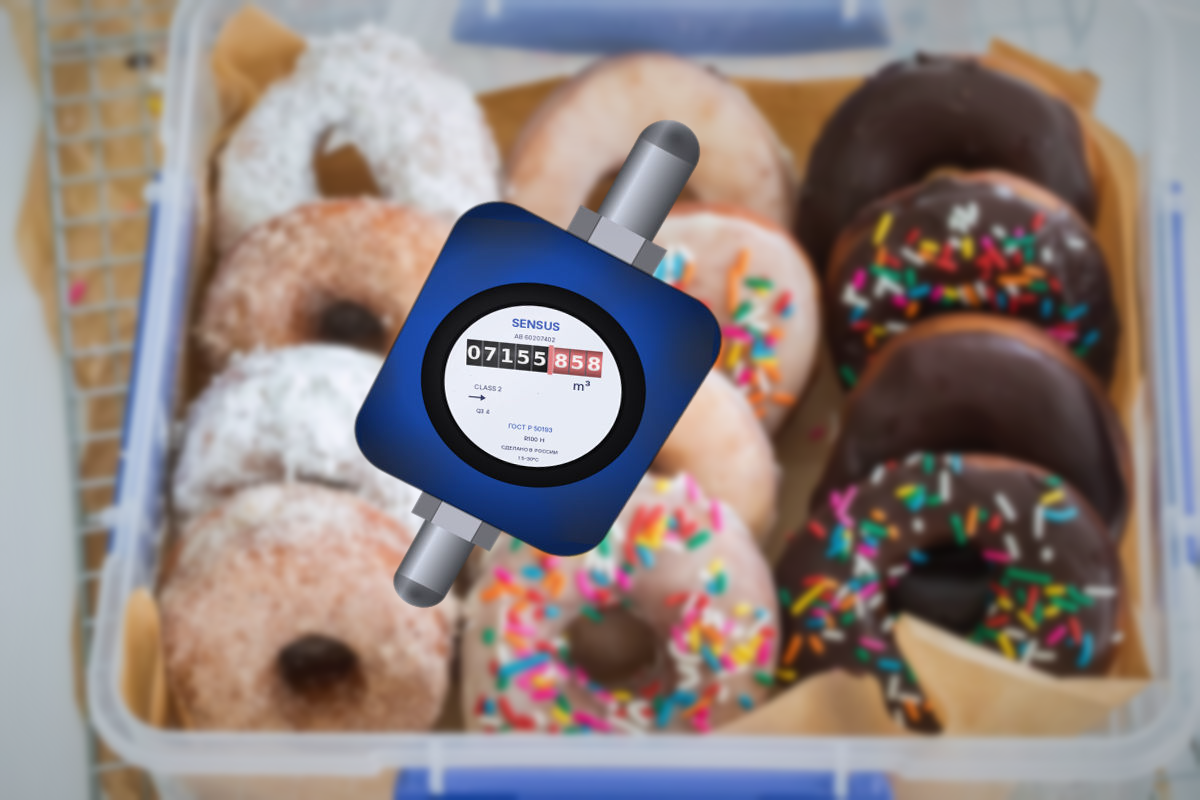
m³ 7155.858
